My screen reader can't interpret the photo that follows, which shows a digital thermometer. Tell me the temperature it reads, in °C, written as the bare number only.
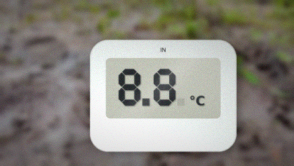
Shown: 8.8
